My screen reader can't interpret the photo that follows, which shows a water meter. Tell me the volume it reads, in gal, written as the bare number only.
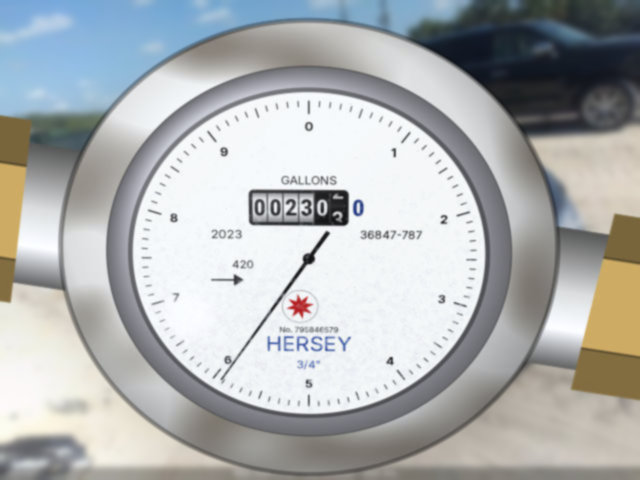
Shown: 23025.9
